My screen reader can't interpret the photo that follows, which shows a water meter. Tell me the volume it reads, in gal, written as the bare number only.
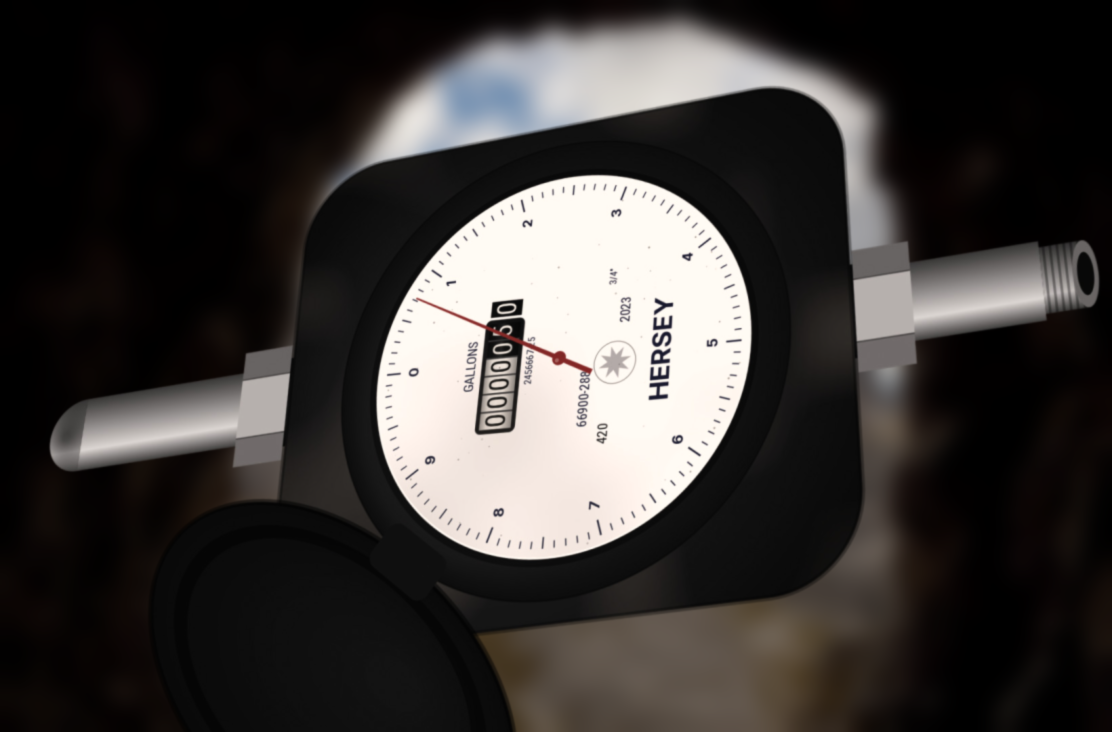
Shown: 50.7
